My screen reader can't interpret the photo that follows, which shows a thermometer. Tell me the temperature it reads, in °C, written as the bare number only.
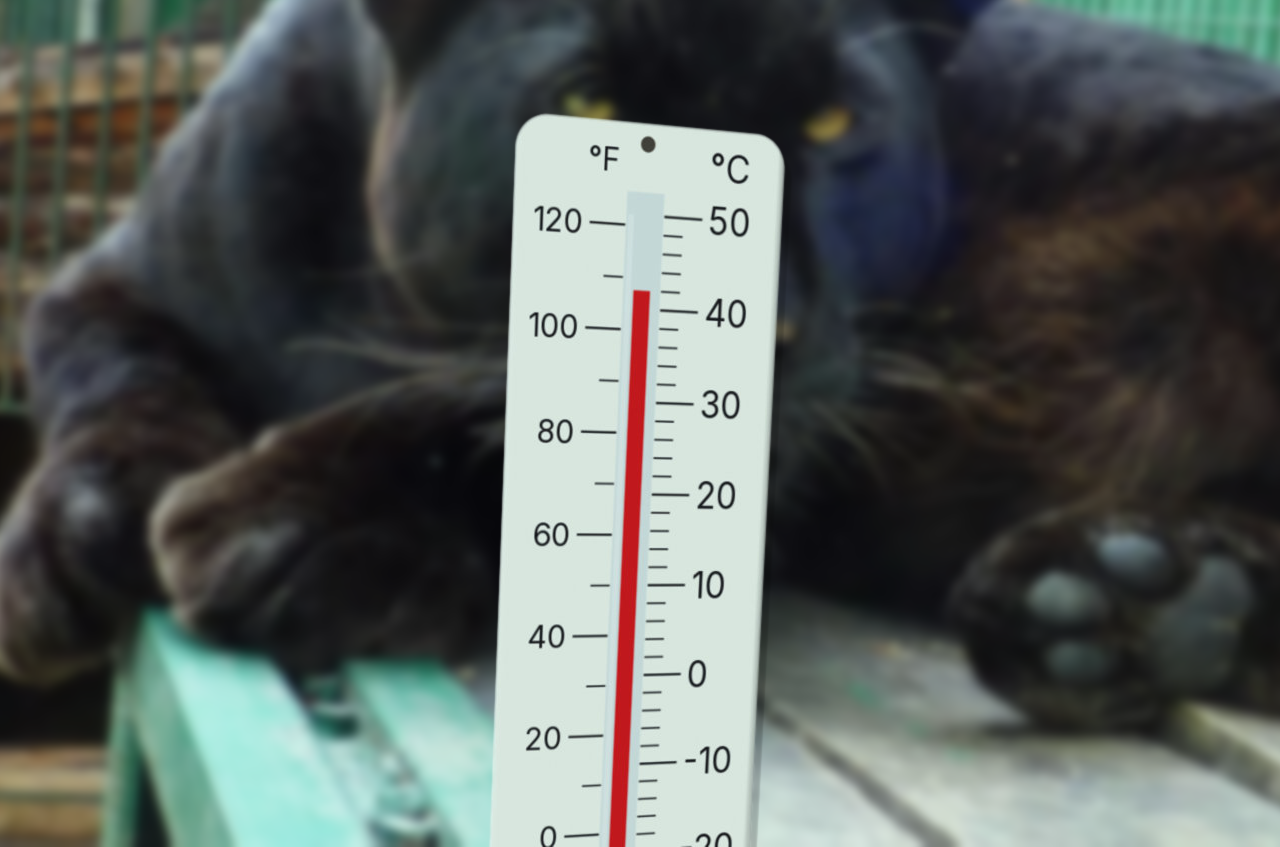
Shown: 42
